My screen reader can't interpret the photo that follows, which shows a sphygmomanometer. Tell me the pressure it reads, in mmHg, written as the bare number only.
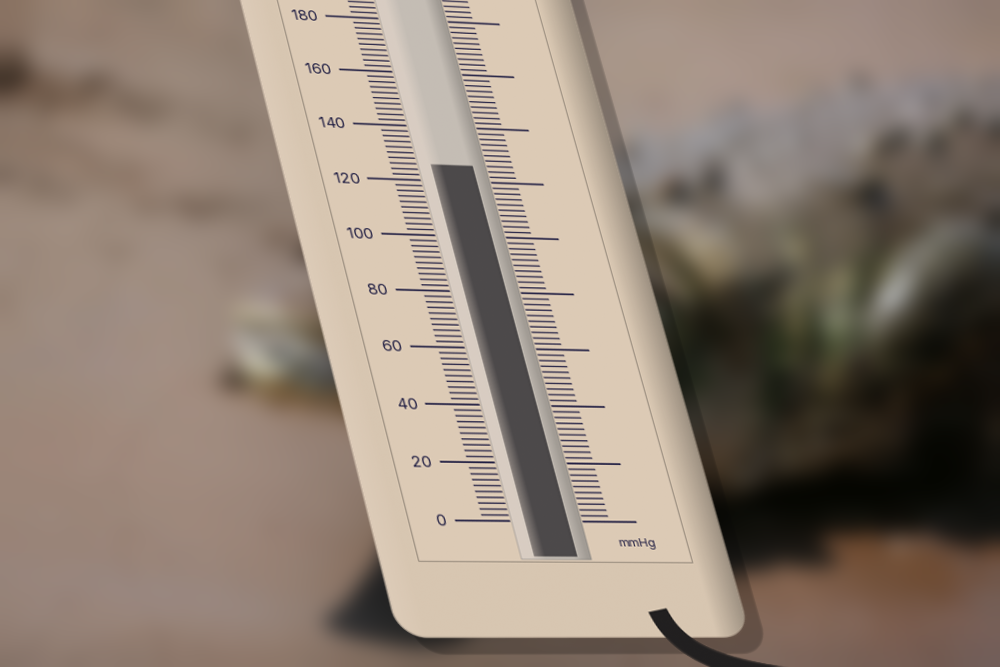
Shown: 126
